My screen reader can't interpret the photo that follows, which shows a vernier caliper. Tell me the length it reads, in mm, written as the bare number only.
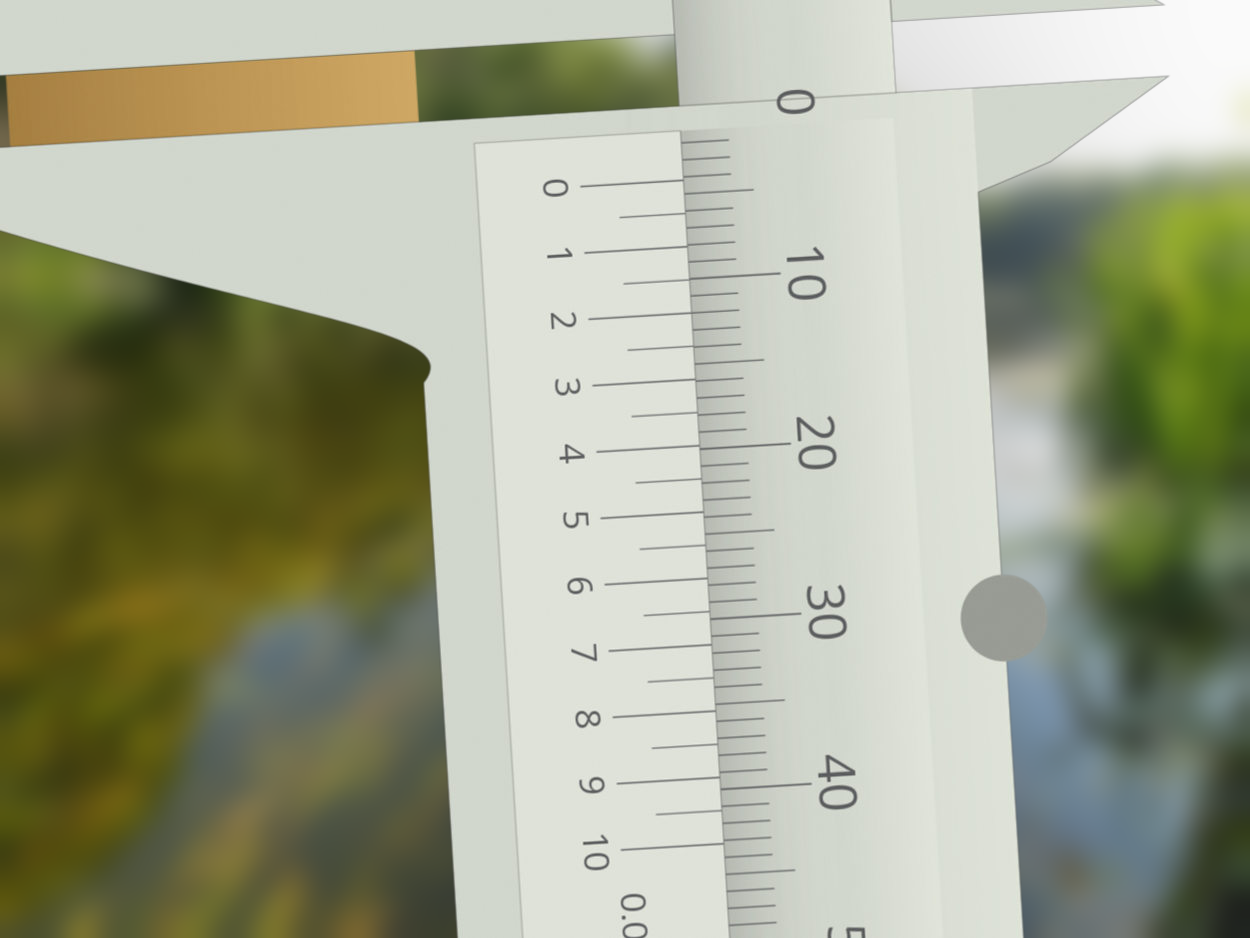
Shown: 4.2
